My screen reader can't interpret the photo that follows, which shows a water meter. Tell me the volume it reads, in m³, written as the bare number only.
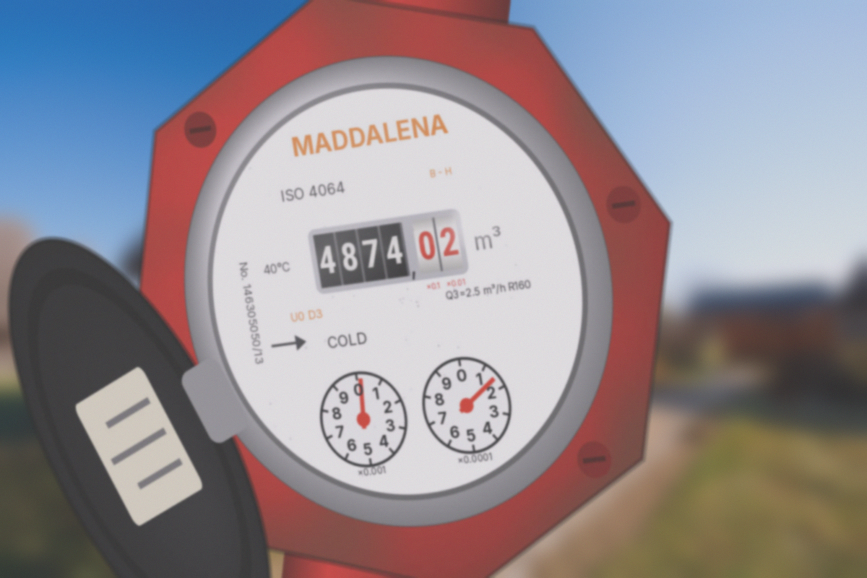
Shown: 4874.0201
